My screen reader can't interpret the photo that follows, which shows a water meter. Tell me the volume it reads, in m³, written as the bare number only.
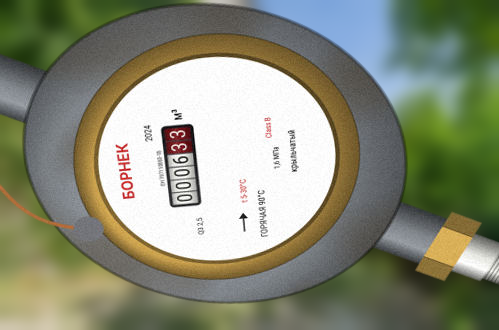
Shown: 6.33
